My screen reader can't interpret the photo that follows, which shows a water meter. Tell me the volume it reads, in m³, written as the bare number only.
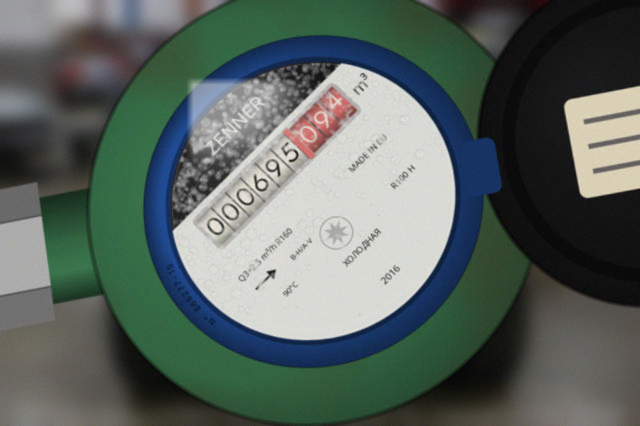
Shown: 695.094
